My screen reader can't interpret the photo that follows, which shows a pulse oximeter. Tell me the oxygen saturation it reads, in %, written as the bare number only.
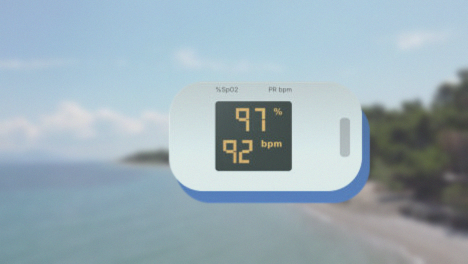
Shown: 97
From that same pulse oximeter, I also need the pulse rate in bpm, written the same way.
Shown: 92
